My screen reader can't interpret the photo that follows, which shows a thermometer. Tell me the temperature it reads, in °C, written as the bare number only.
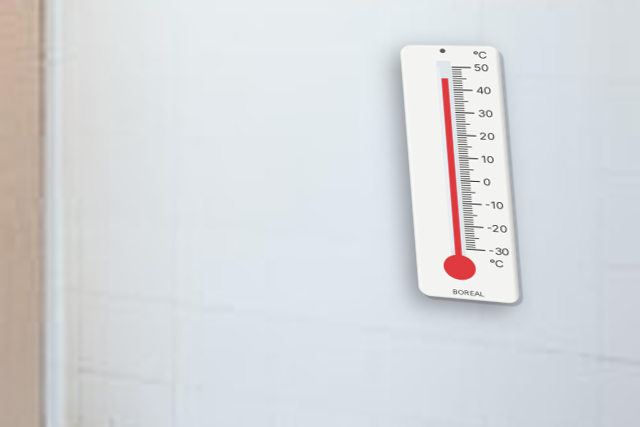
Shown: 45
